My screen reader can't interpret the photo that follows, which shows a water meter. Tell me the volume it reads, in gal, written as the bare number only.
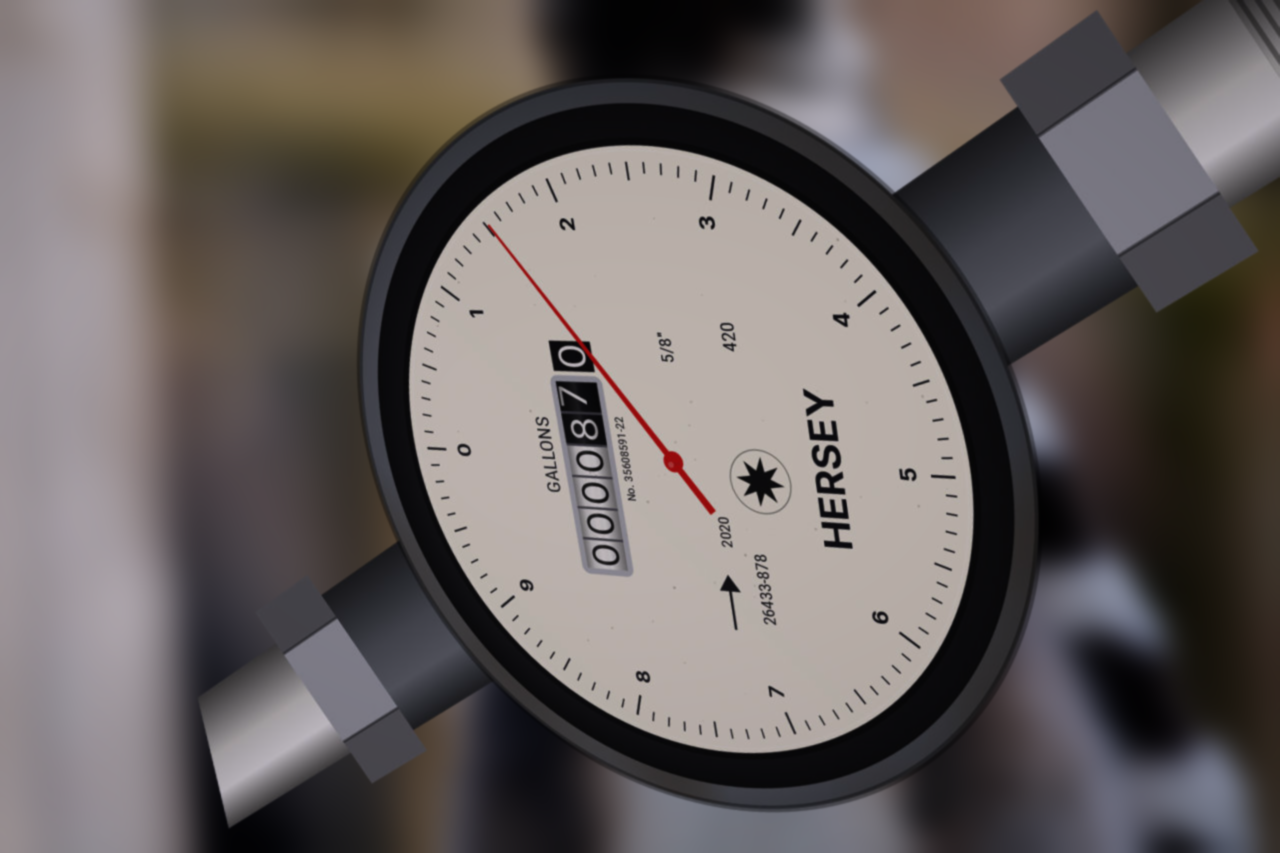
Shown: 871.5
